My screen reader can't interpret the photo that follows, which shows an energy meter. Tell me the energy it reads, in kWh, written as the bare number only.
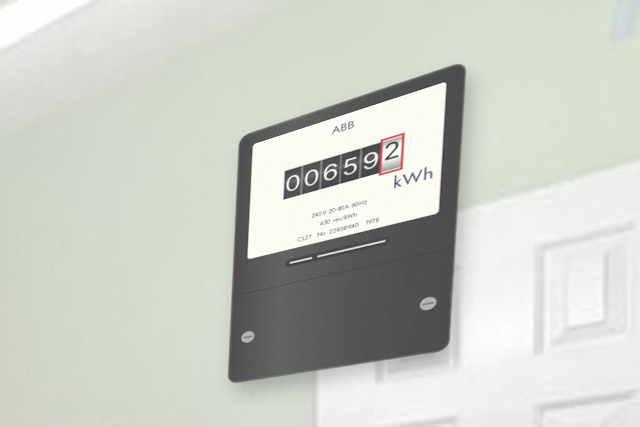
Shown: 659.2
